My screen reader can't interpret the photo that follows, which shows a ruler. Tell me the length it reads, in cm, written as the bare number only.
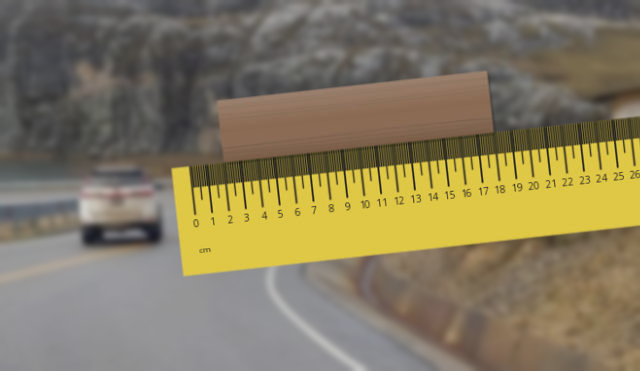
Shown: 16
